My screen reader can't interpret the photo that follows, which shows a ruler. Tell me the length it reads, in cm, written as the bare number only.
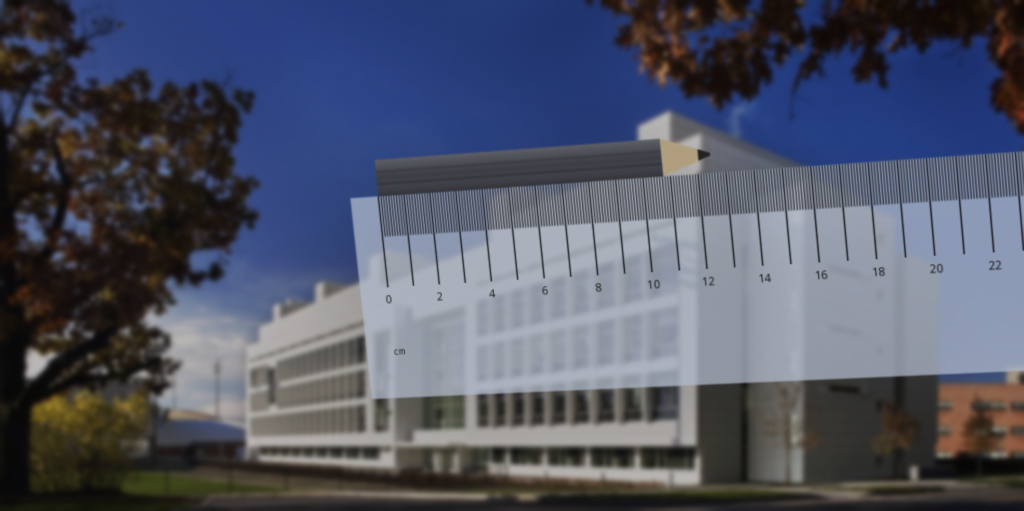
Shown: 12.5
